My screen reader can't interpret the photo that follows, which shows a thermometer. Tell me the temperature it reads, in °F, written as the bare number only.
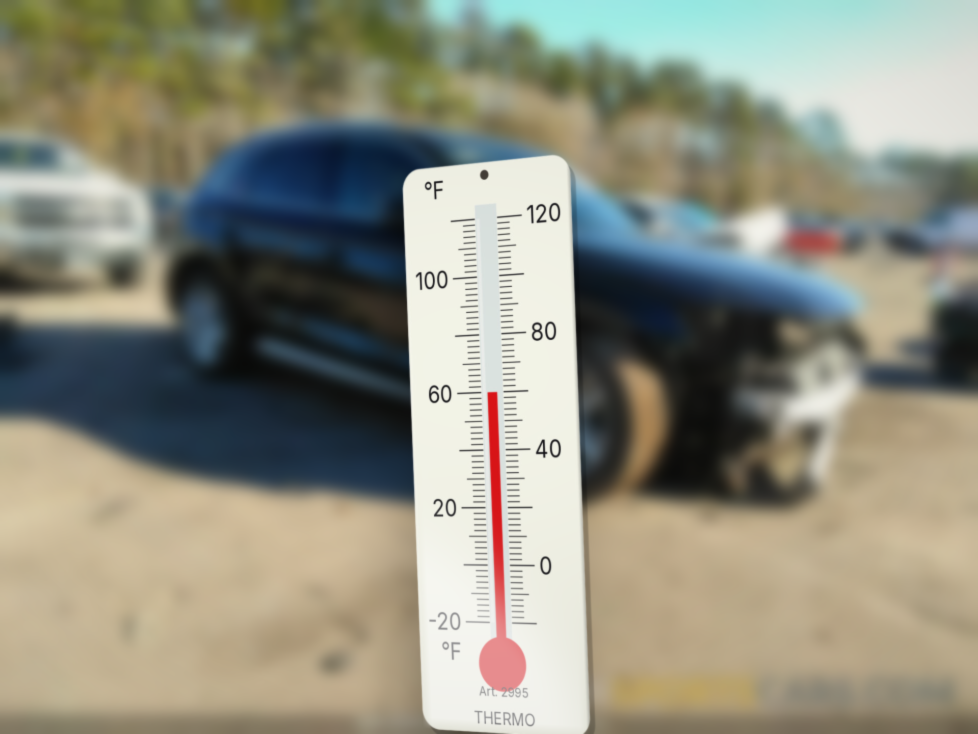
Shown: 60
